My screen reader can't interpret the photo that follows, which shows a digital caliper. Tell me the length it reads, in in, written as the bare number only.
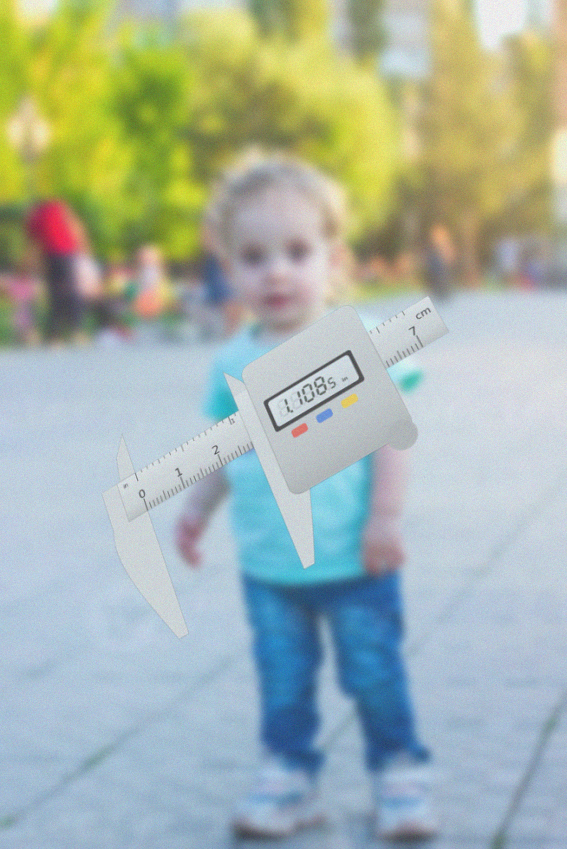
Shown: 1.1085
